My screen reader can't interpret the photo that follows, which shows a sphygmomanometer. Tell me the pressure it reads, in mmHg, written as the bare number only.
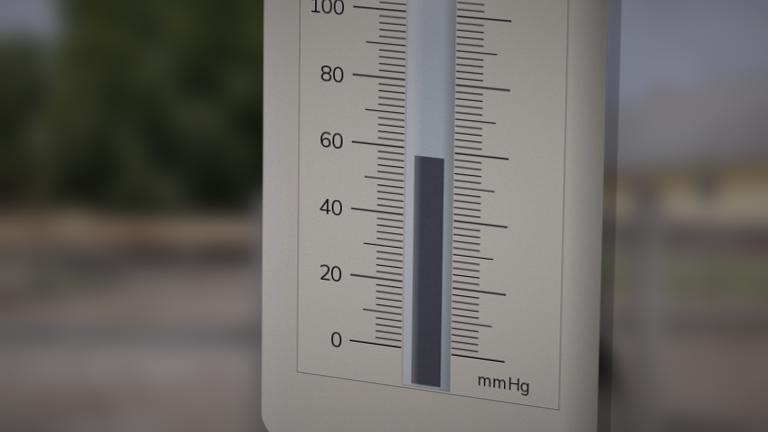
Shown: 58
